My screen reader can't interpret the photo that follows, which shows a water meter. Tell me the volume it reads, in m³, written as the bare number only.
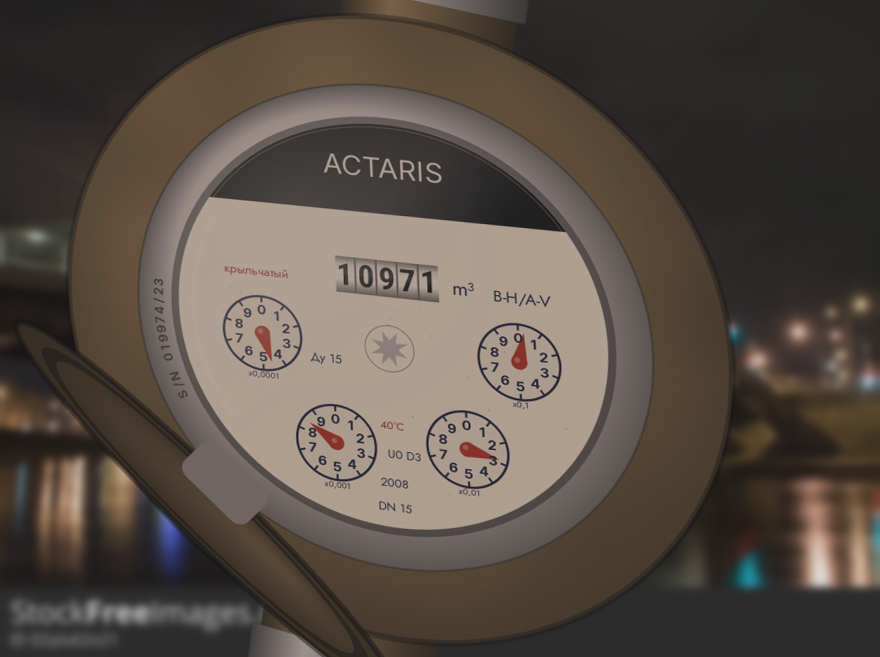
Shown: 10971.0284
